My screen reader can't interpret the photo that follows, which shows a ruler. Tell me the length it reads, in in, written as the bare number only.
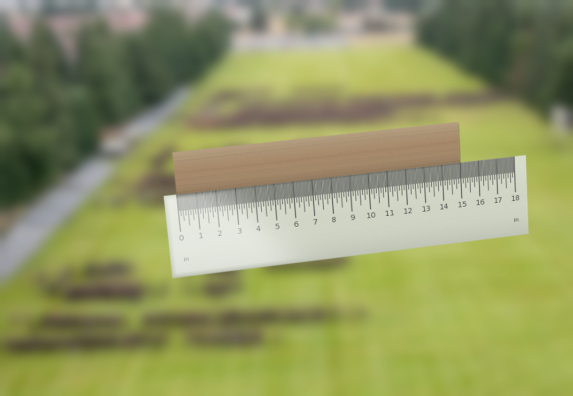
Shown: 15
